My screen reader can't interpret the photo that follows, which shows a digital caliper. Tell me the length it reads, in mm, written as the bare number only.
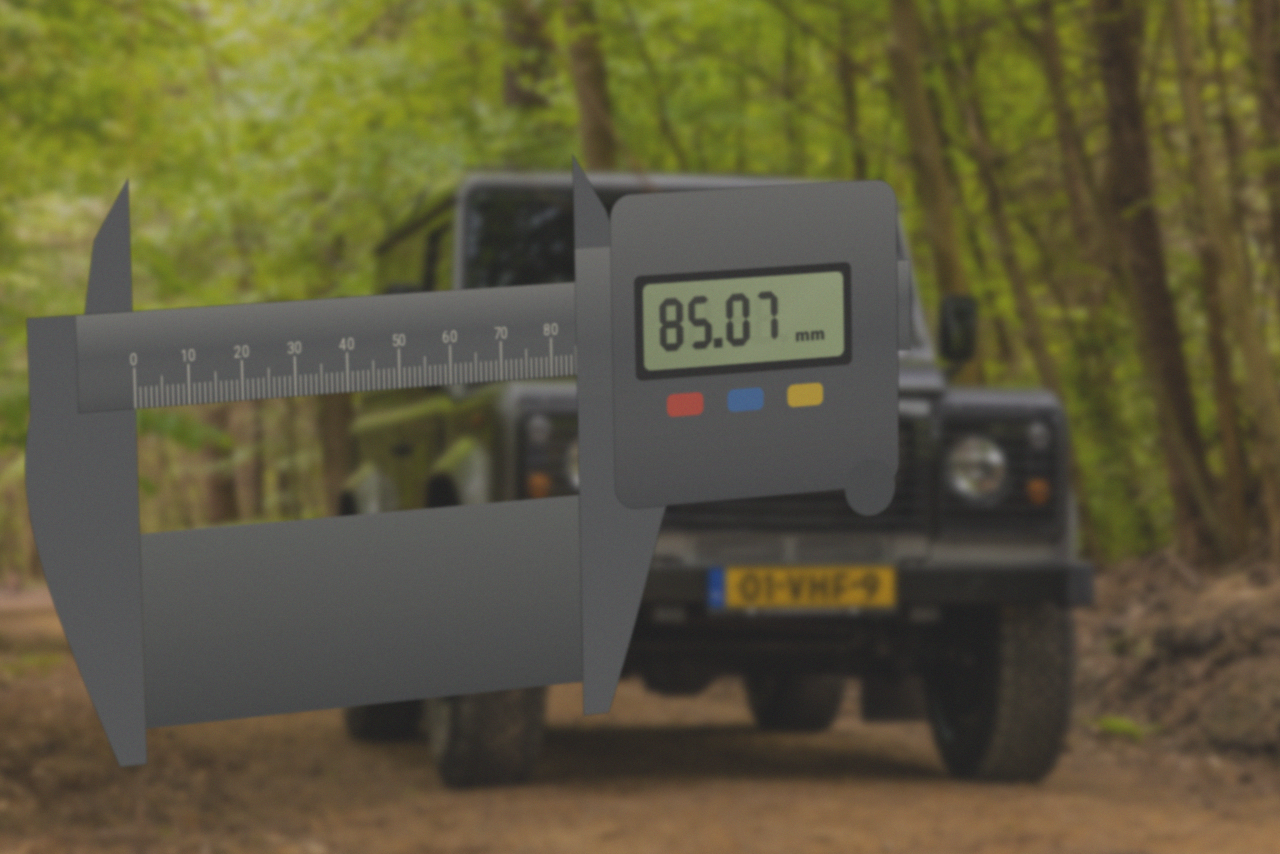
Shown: 85.07
